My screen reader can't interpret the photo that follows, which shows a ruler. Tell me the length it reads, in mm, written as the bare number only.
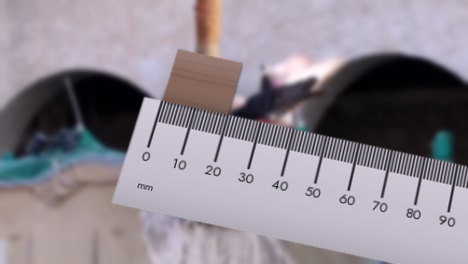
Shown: 20
